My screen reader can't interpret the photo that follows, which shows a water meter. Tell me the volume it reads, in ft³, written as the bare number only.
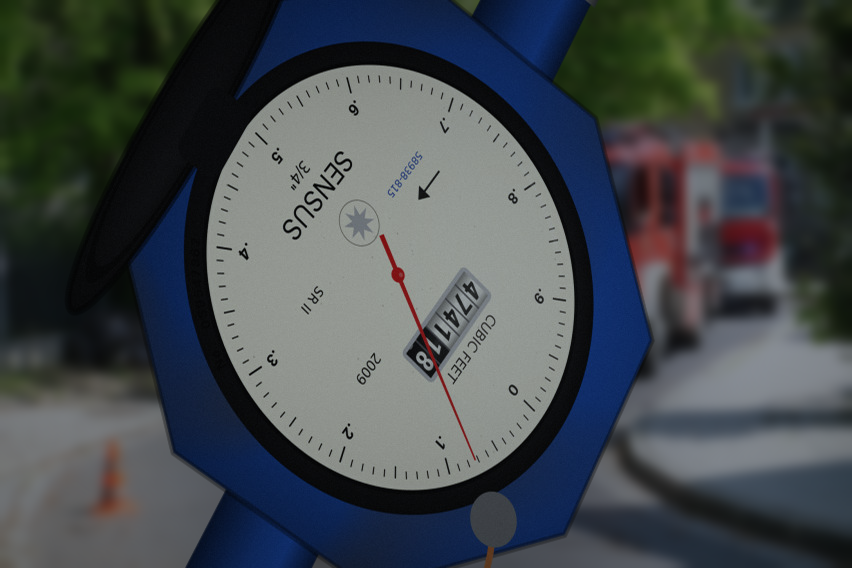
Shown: 474118.07
